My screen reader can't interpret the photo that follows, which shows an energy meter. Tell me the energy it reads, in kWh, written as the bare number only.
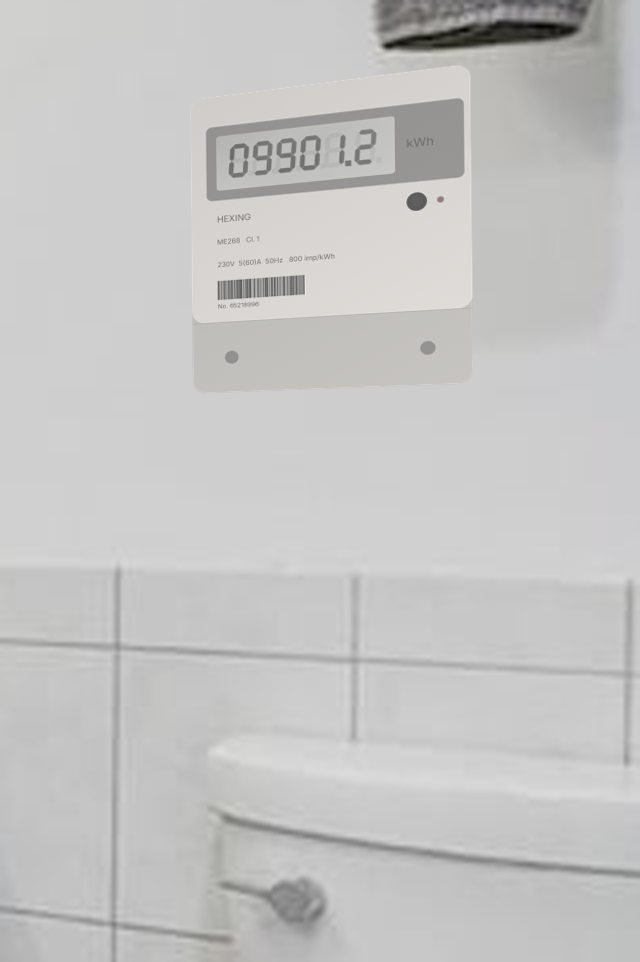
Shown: 9901.2
